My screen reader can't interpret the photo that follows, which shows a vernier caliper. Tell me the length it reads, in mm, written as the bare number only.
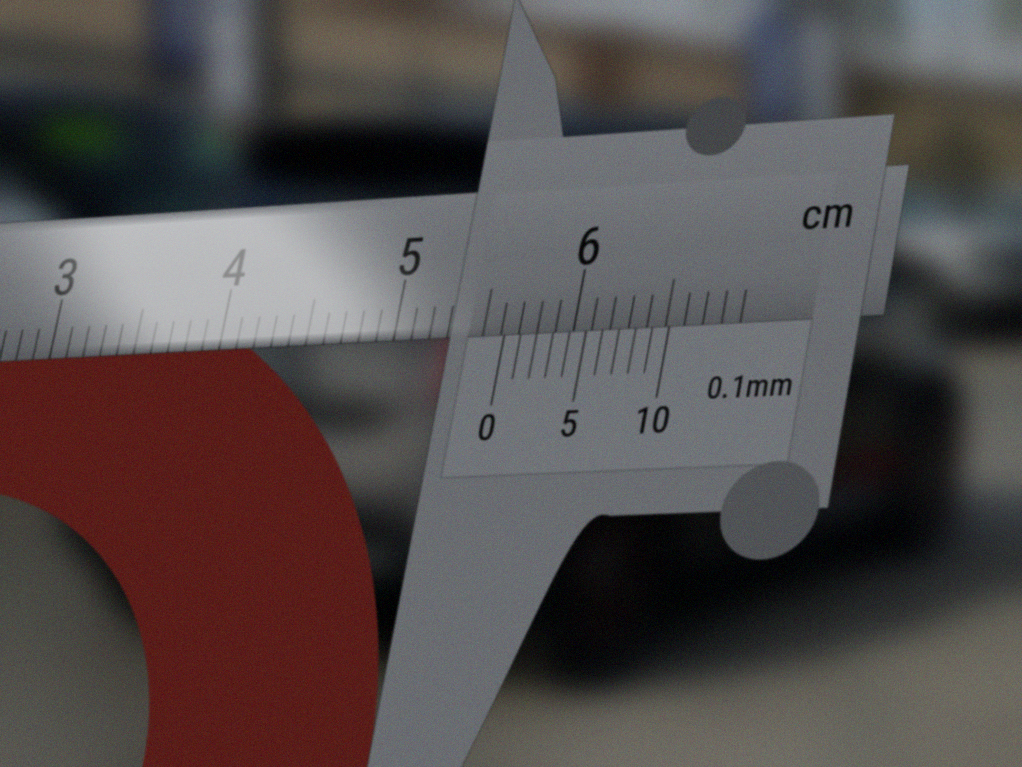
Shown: 56.2
